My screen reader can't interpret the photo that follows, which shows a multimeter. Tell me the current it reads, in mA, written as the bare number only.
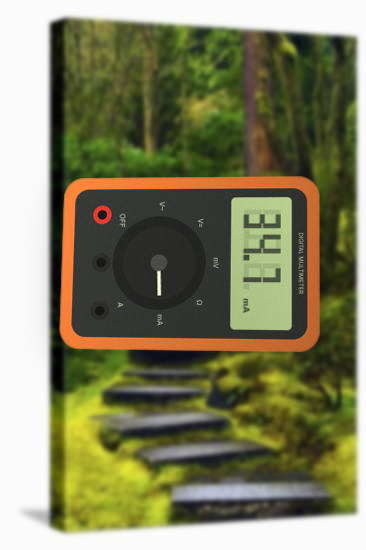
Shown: 34.7
